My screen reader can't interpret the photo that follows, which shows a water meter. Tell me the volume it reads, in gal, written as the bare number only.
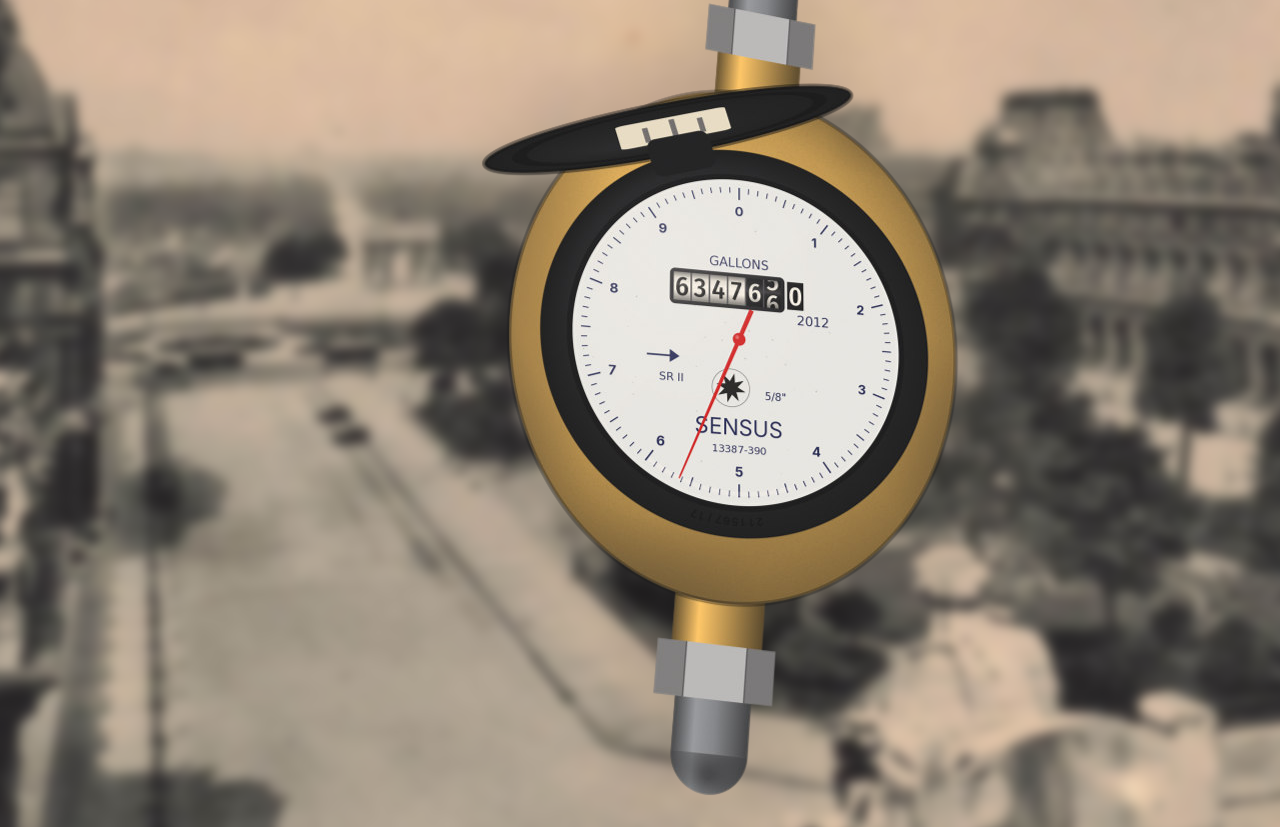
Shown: 6347655.6
